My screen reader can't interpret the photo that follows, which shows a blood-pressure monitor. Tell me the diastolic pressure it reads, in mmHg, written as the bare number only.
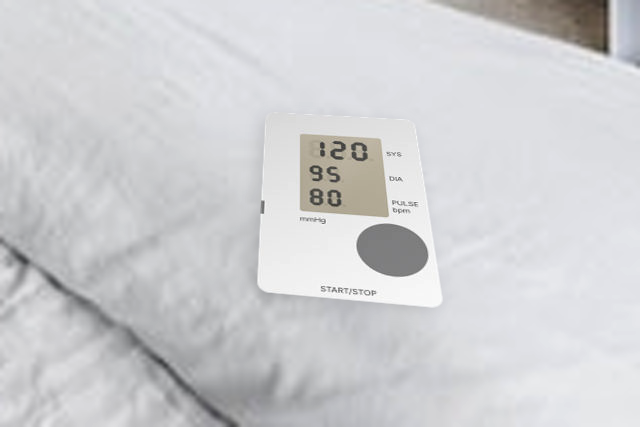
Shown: 95
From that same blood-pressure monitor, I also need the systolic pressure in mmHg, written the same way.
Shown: 120
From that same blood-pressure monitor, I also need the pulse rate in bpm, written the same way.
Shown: 80
